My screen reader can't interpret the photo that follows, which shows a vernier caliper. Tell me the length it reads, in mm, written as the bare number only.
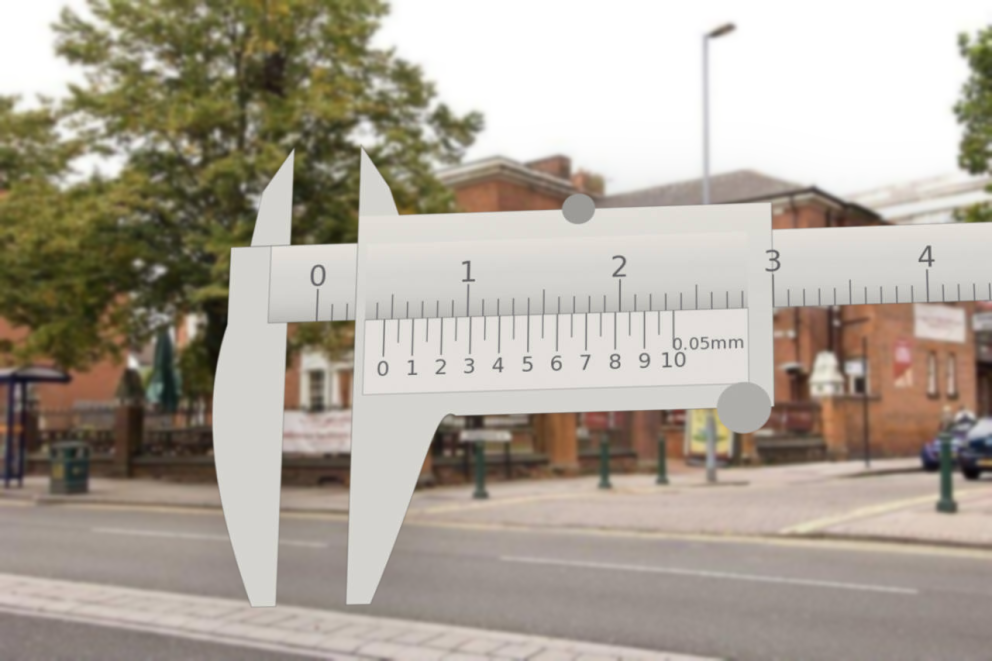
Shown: 4.5
